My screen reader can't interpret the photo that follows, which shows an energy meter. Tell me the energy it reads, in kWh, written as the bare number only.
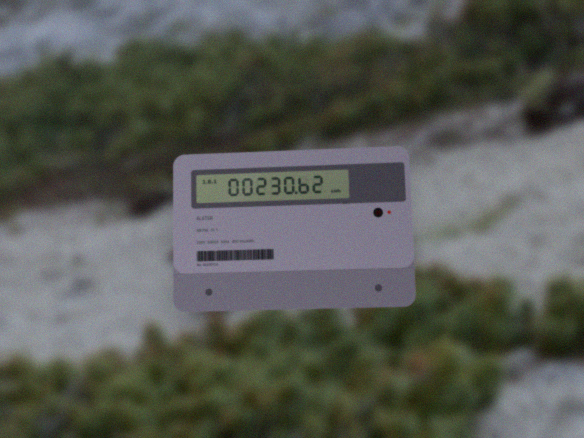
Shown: 230.62
